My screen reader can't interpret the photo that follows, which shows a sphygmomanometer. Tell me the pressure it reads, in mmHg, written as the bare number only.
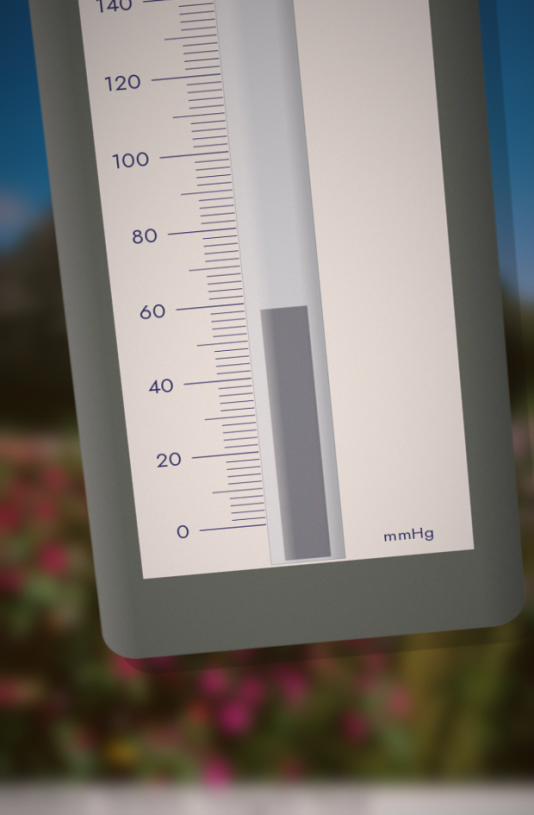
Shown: 58
